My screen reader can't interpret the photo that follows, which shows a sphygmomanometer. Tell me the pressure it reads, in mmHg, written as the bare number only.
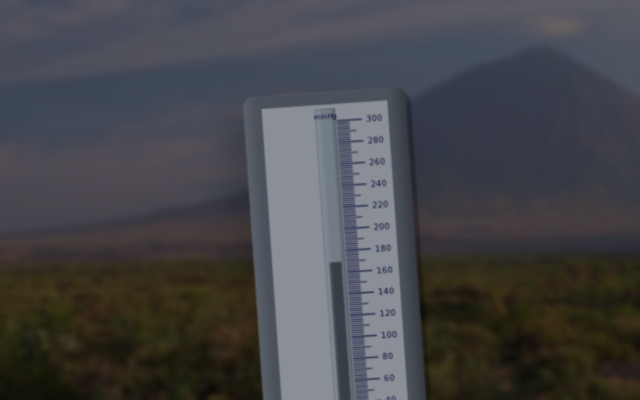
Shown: 170
